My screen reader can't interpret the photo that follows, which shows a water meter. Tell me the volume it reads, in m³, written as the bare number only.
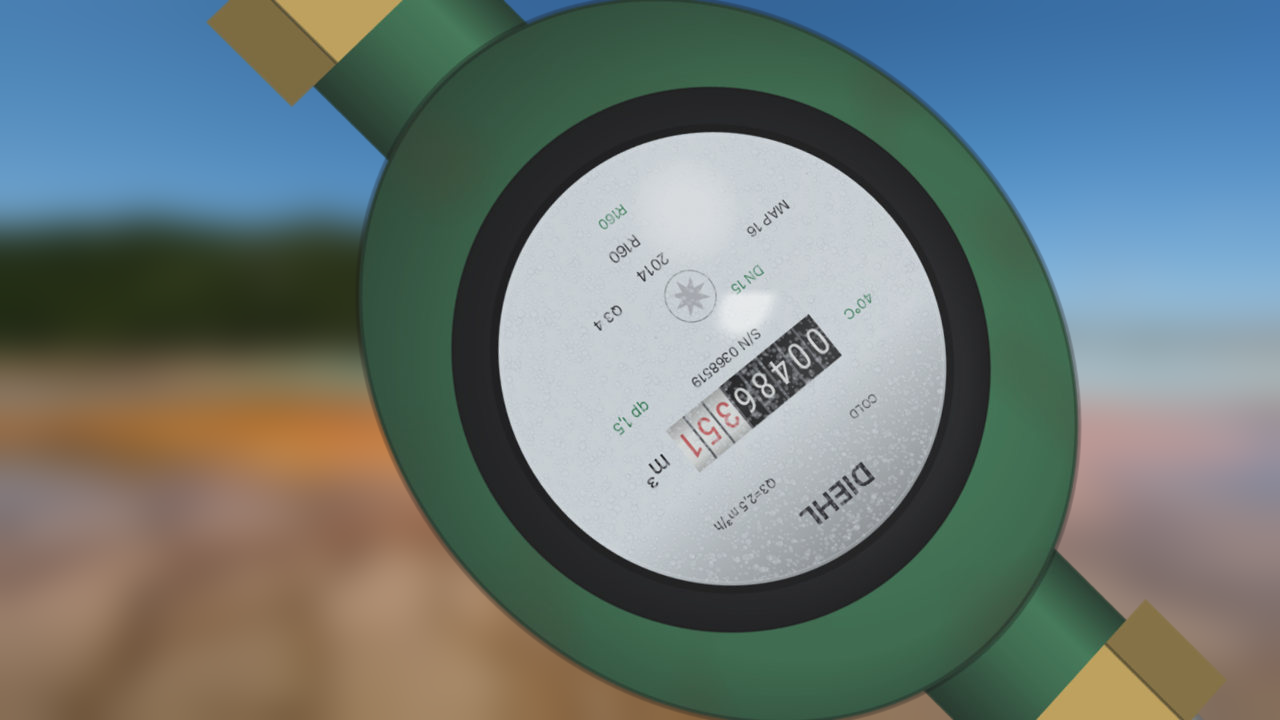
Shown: 486.351
